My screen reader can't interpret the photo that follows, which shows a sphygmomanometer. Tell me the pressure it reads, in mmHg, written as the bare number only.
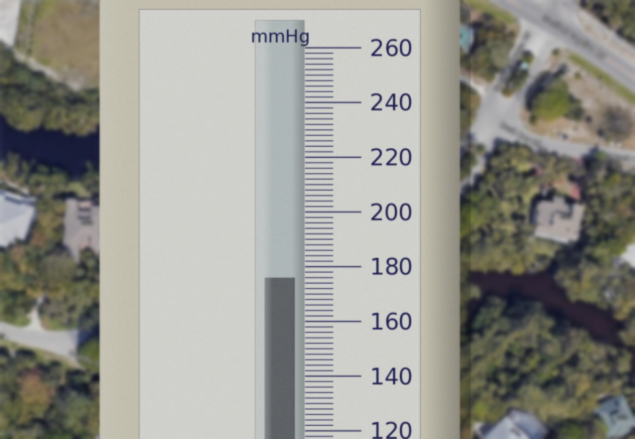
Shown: 176
